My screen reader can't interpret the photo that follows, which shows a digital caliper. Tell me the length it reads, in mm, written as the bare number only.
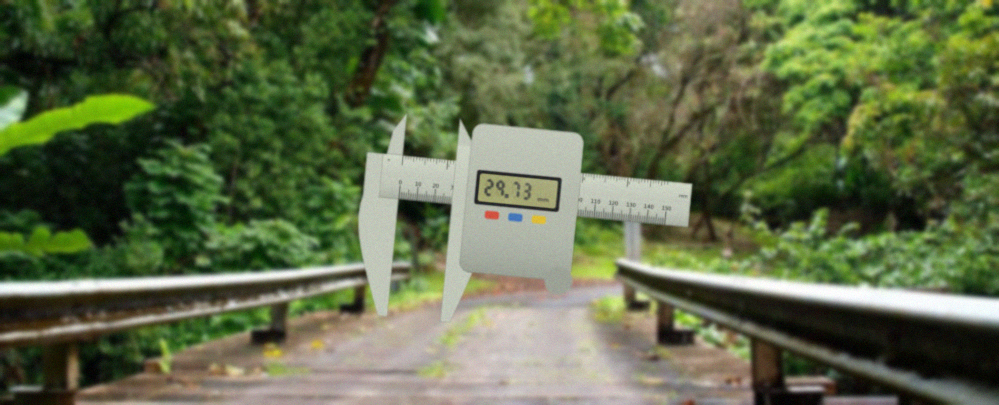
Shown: 29.73
